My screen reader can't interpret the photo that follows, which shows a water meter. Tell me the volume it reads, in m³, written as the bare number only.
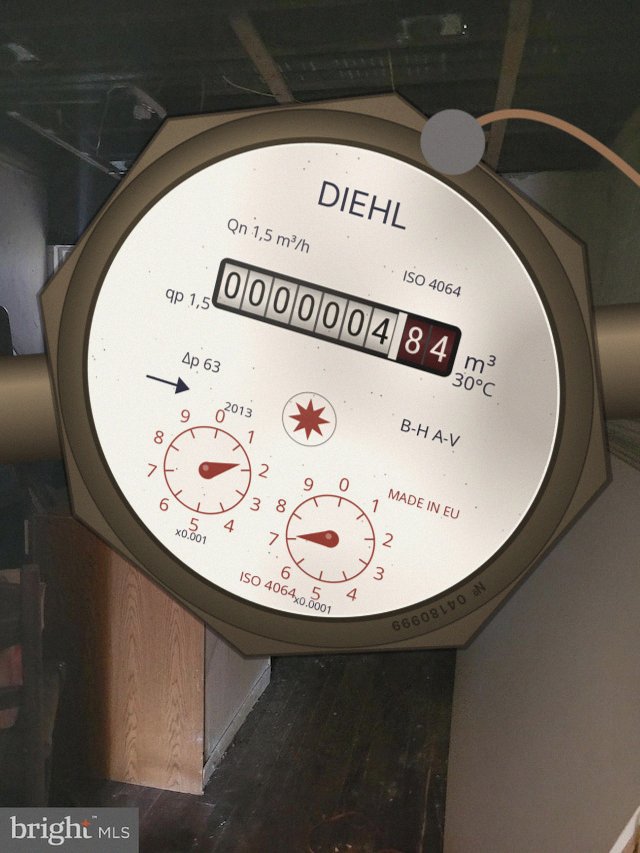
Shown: 4.8417
